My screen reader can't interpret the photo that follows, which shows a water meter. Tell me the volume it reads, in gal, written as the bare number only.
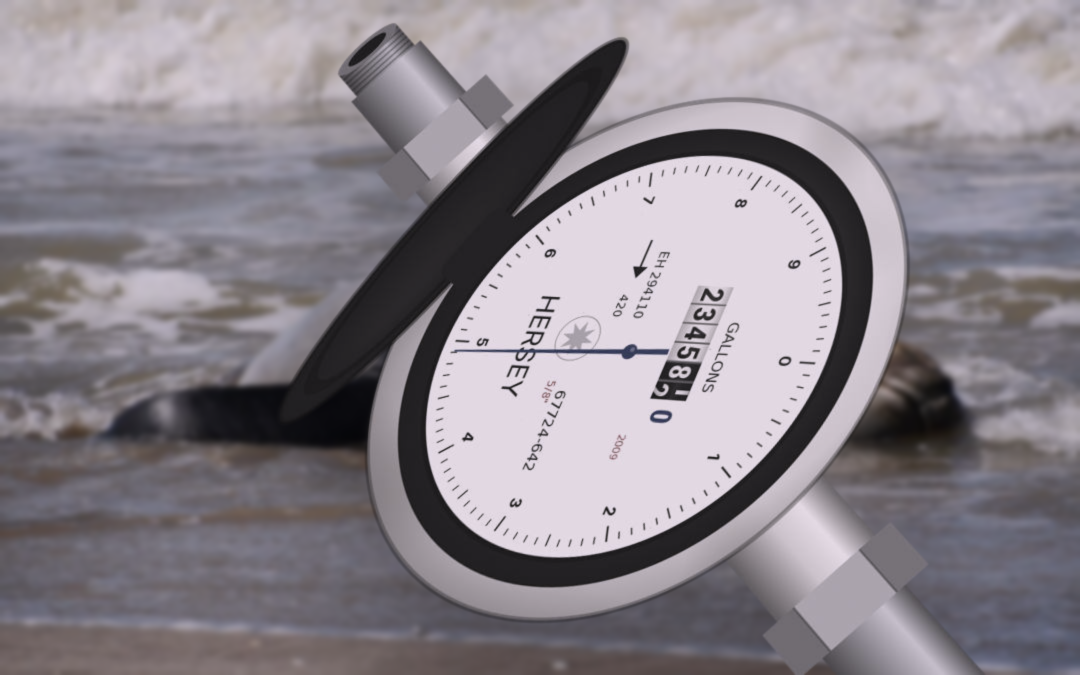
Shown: 2345814.9
